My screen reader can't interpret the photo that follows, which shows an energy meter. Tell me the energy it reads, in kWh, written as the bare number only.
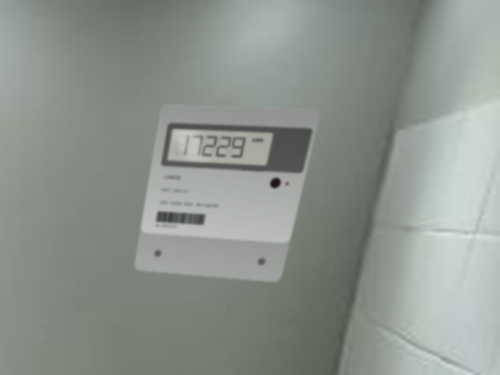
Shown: 17229
